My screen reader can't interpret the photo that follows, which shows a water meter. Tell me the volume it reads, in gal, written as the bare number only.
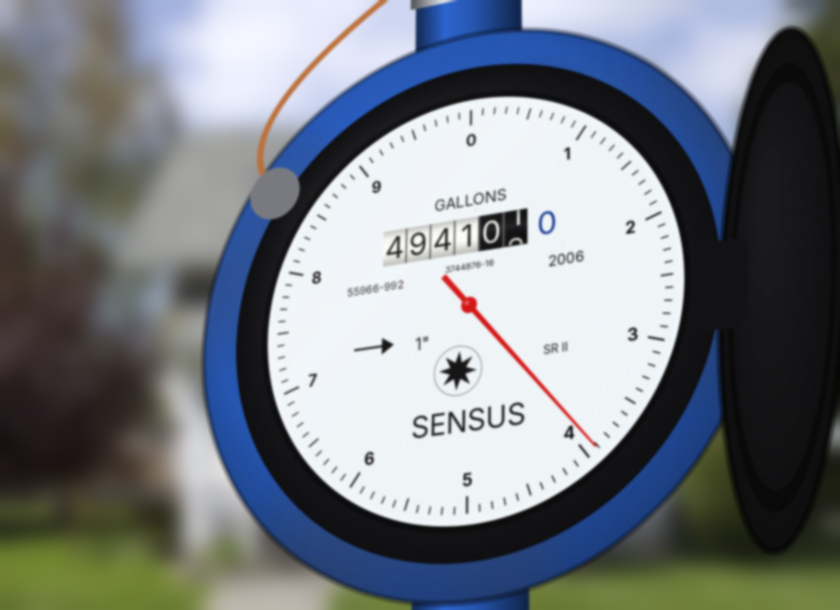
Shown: 4941013.9
